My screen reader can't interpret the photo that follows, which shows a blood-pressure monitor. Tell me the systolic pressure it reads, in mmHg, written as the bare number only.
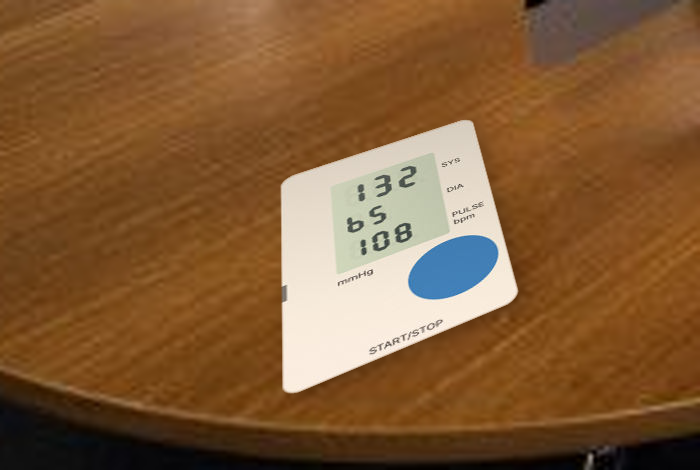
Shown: 132
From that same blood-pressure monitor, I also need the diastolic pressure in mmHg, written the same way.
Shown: 65
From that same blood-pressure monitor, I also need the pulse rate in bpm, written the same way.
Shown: 108
